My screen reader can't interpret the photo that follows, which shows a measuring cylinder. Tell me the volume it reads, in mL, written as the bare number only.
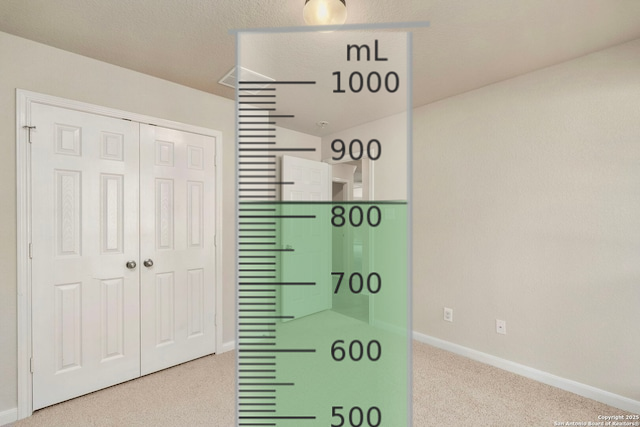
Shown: 820
